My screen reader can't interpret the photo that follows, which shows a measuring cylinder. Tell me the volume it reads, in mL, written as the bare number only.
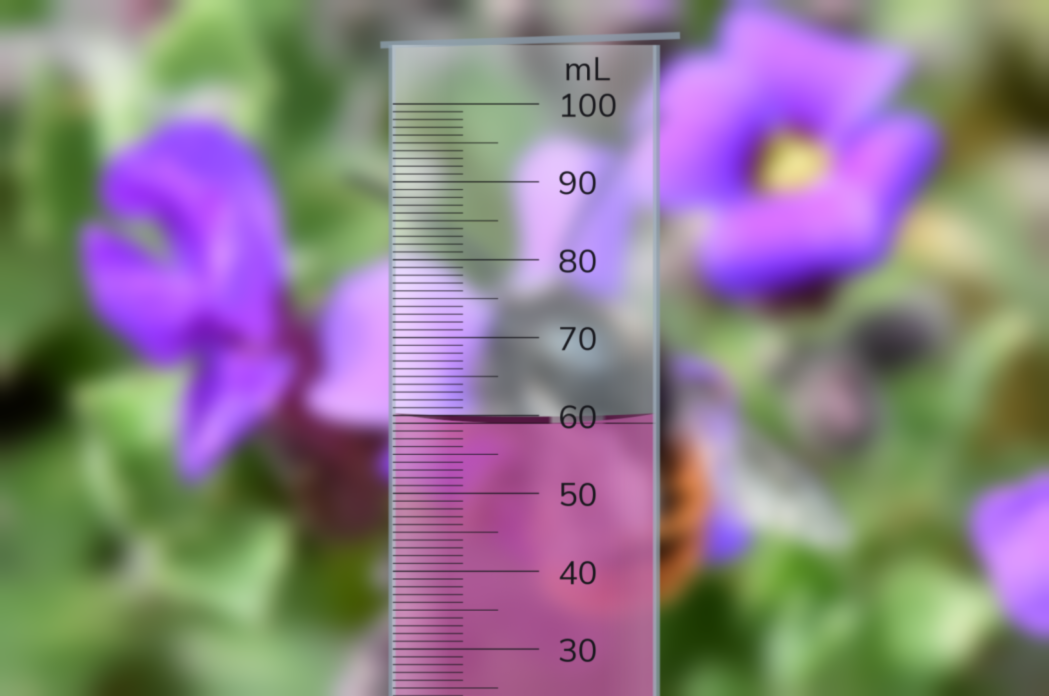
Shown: 59
